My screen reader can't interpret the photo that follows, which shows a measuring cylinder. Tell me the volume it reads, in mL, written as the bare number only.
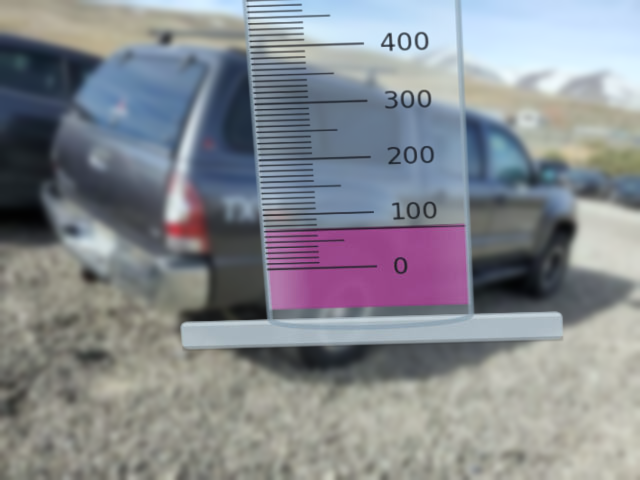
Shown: 70
